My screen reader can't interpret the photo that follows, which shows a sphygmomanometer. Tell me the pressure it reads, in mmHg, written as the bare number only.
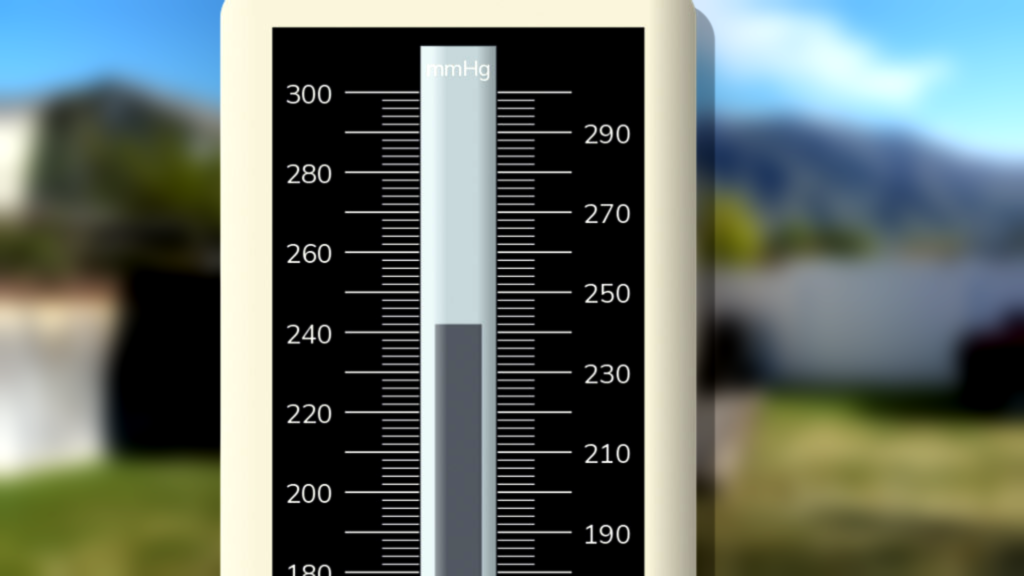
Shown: 242
